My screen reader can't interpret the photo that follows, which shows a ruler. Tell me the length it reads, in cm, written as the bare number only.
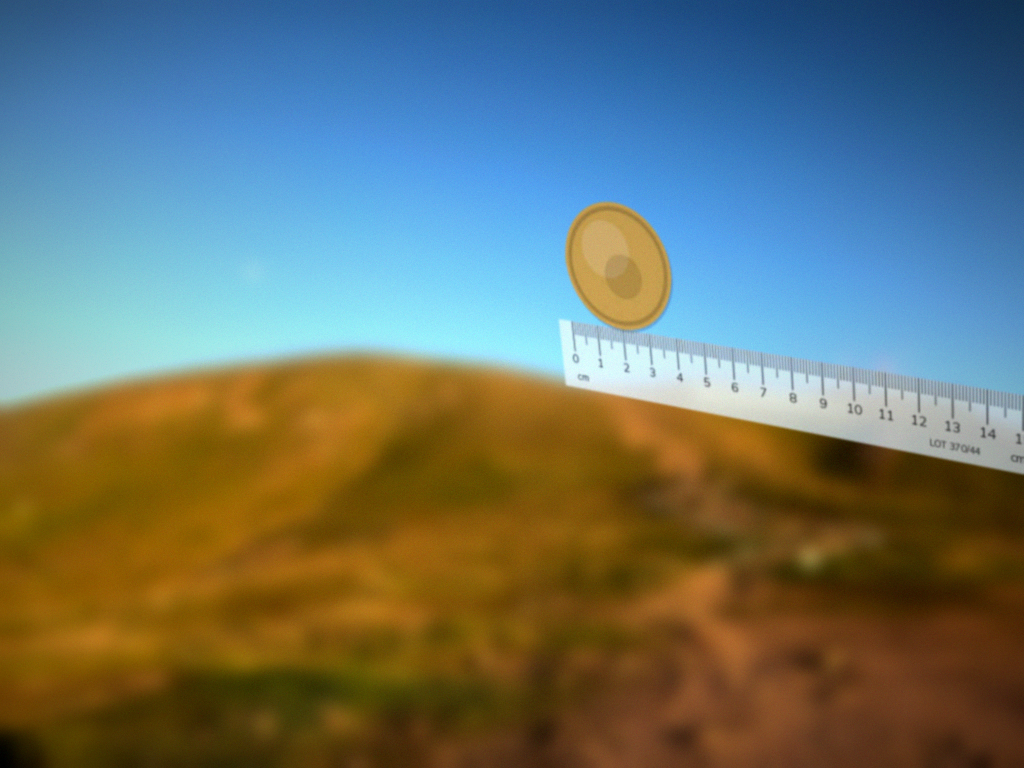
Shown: 4
